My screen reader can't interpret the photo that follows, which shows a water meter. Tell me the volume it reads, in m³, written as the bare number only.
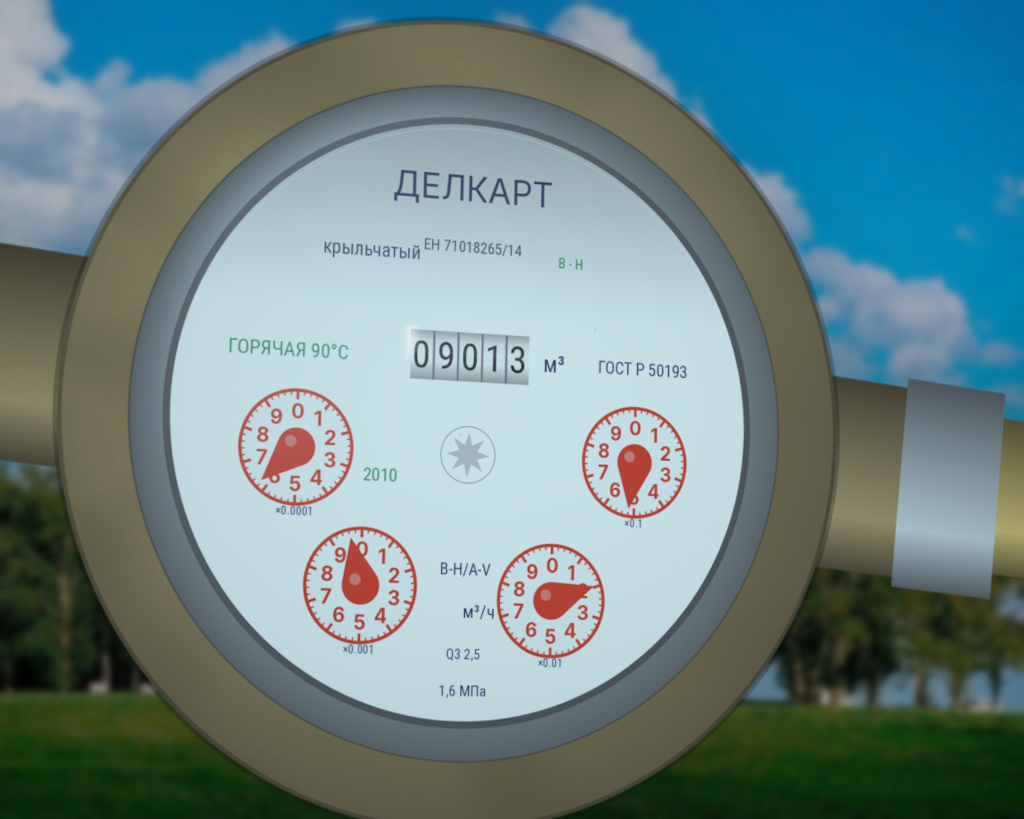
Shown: 9013.5196
